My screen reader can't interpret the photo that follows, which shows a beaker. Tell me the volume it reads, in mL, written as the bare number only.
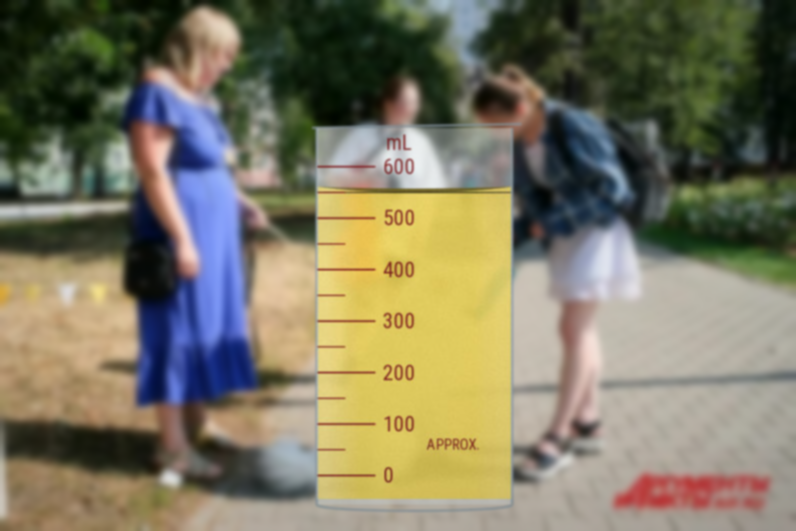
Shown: 550
